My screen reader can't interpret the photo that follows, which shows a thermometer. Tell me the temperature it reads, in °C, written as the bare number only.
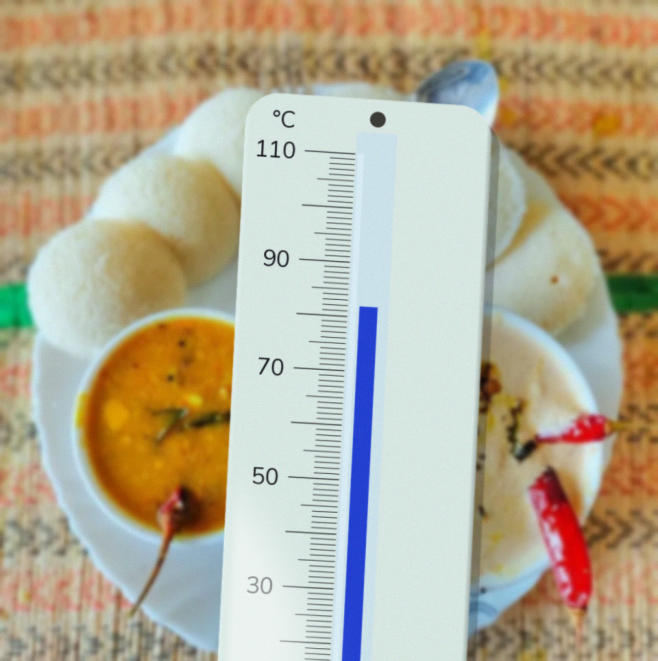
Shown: 82
